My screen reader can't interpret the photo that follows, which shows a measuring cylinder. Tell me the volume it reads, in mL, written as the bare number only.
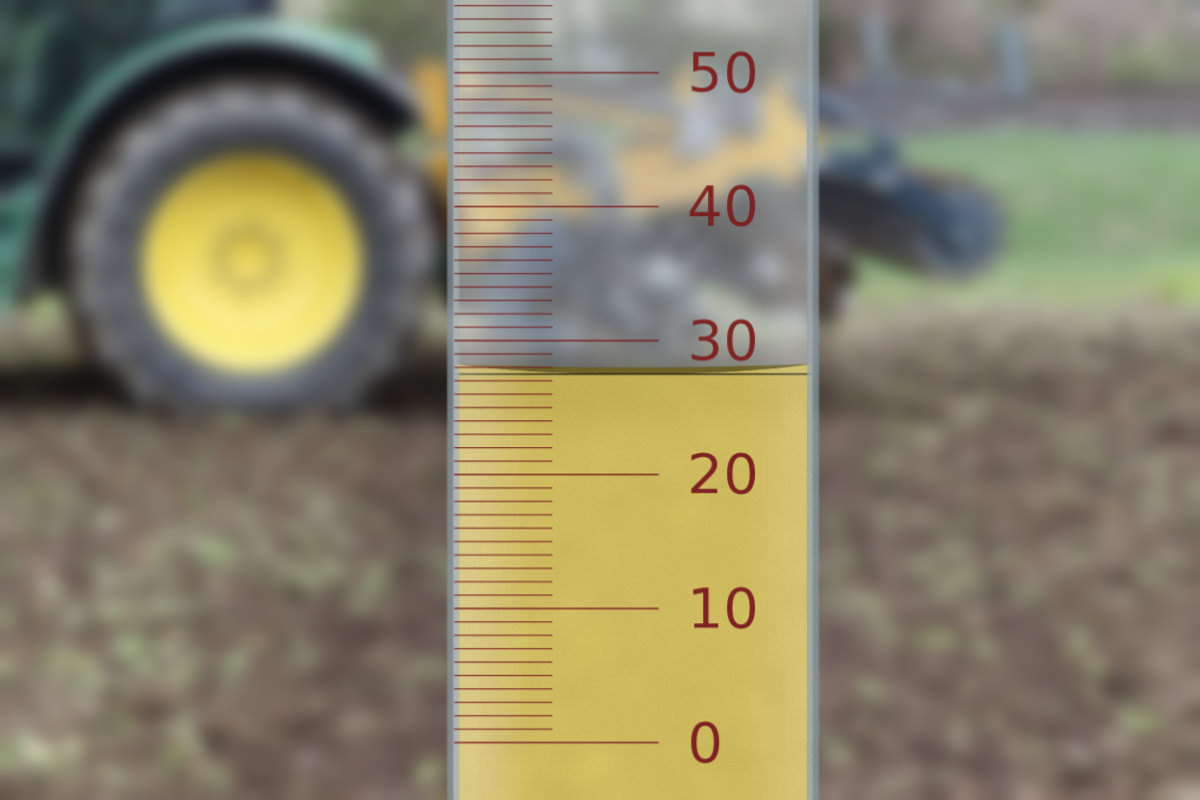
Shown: 27.5
